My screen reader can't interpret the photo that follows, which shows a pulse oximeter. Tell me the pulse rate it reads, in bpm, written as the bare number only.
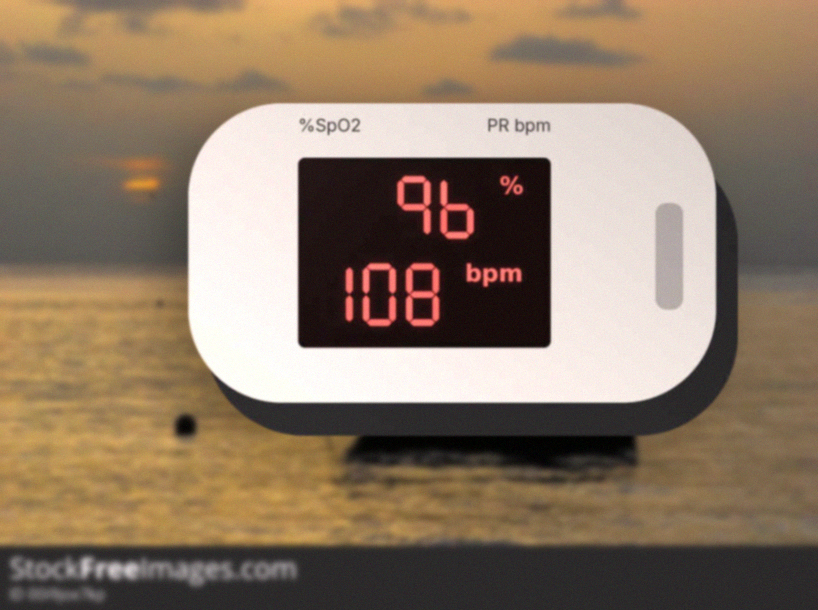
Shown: 108
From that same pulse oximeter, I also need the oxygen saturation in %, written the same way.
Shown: 96
